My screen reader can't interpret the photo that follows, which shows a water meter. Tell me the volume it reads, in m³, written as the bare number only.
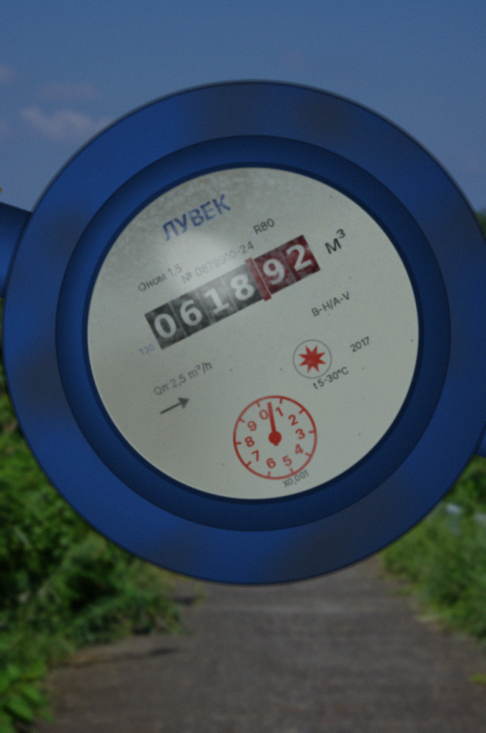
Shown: 618.920
